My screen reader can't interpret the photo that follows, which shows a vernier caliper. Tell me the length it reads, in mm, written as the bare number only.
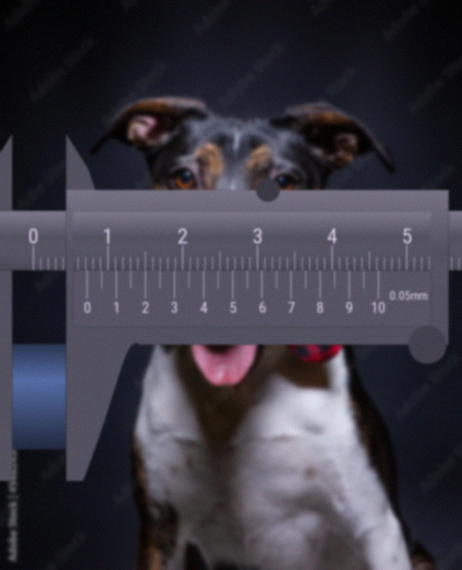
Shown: 7.2
